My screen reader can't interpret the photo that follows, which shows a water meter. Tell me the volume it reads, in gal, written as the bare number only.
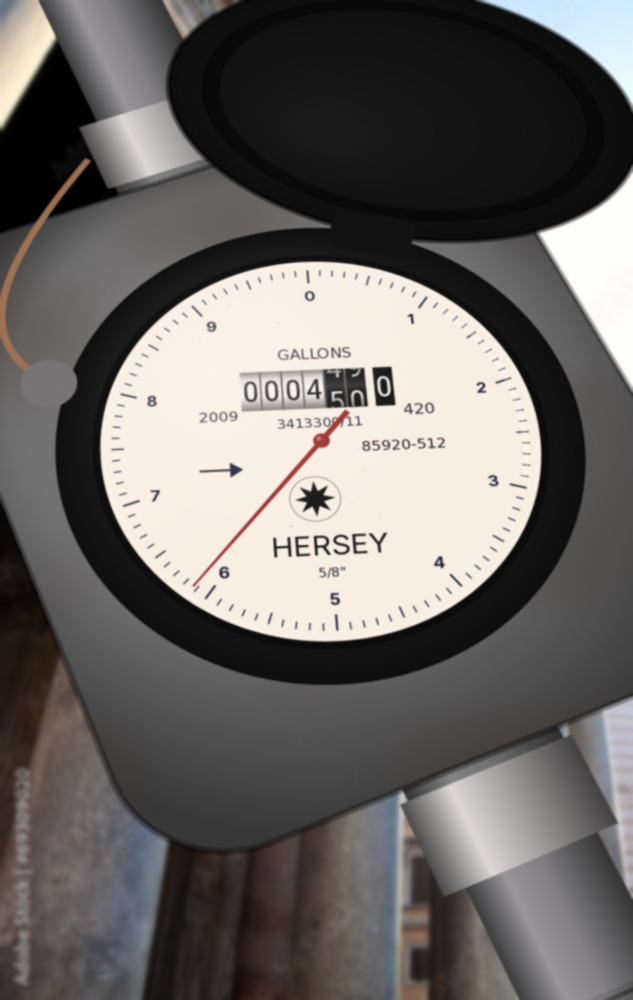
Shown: 4496.1
